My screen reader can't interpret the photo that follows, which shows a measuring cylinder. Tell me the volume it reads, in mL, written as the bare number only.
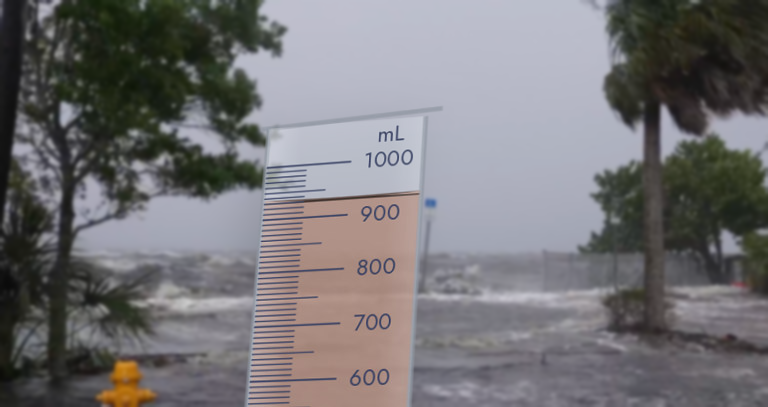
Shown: 930
